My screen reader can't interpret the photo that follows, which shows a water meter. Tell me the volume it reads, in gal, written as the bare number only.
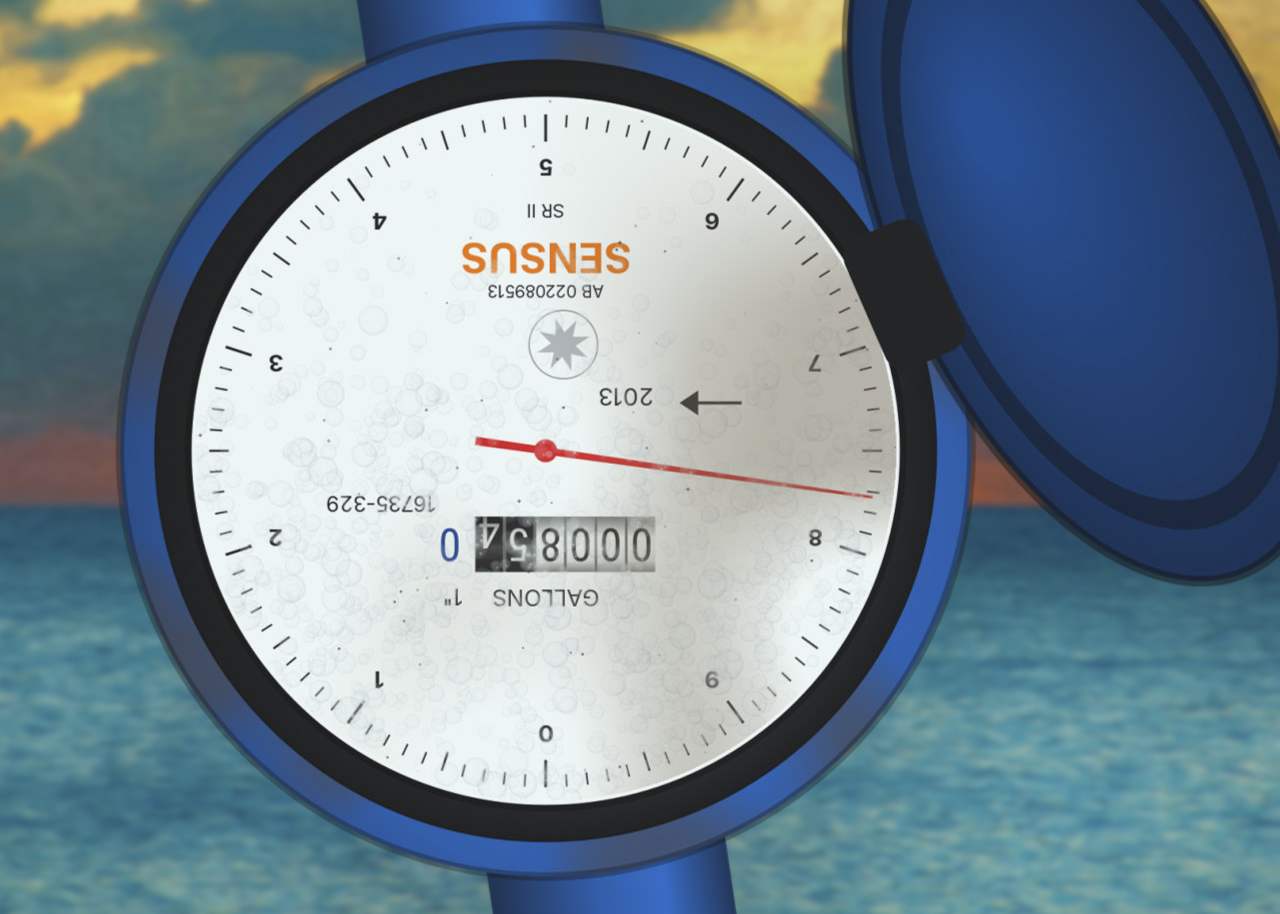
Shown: 8537.7
